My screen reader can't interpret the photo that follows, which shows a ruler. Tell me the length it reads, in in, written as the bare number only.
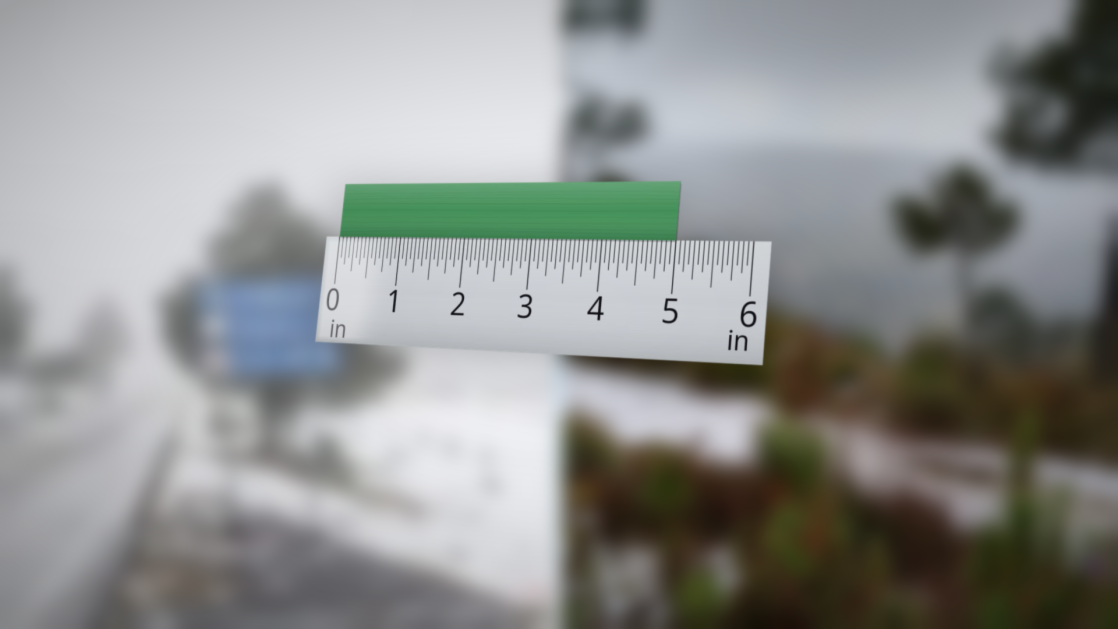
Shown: 5
